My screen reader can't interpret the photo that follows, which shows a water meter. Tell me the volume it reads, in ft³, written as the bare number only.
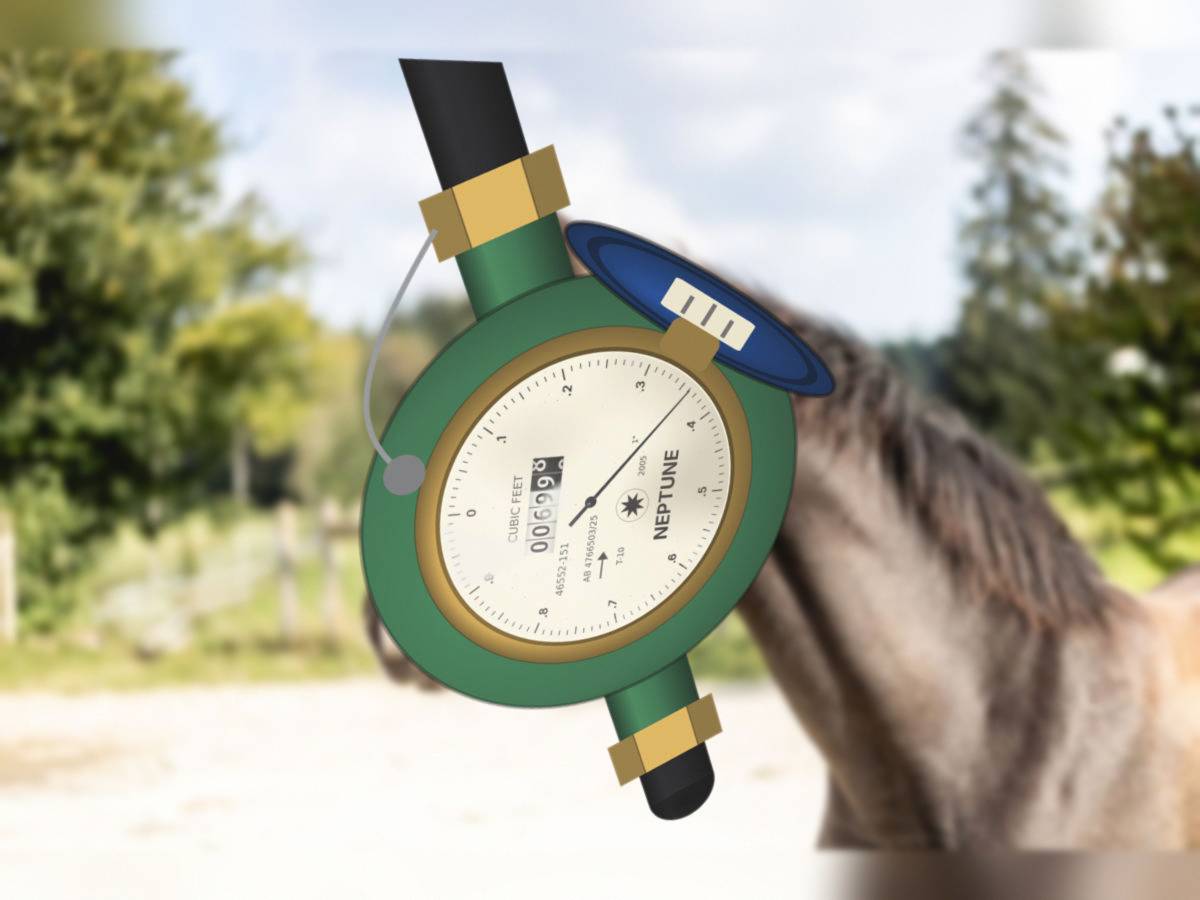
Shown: 6998.36
